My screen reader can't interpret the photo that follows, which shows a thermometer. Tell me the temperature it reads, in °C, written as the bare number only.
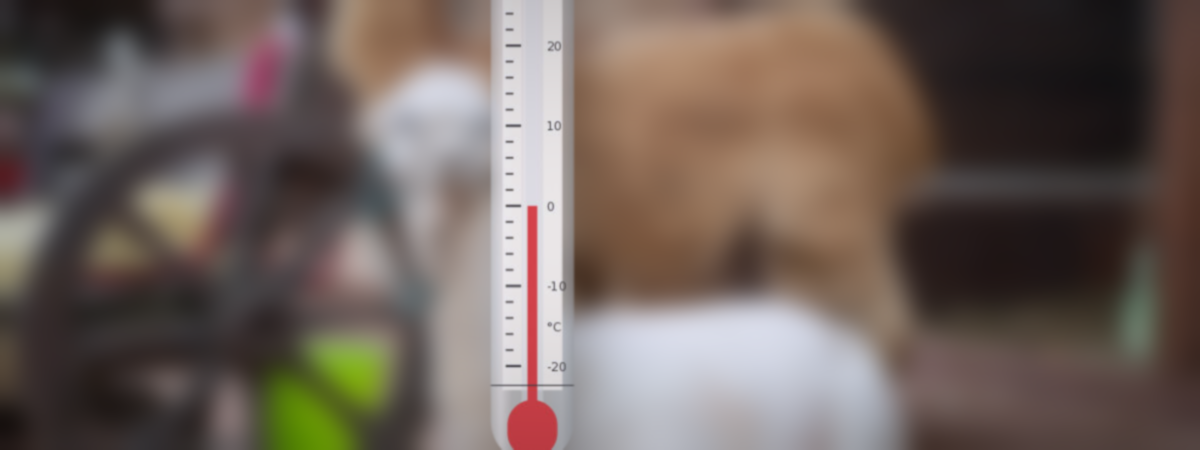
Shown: 0
